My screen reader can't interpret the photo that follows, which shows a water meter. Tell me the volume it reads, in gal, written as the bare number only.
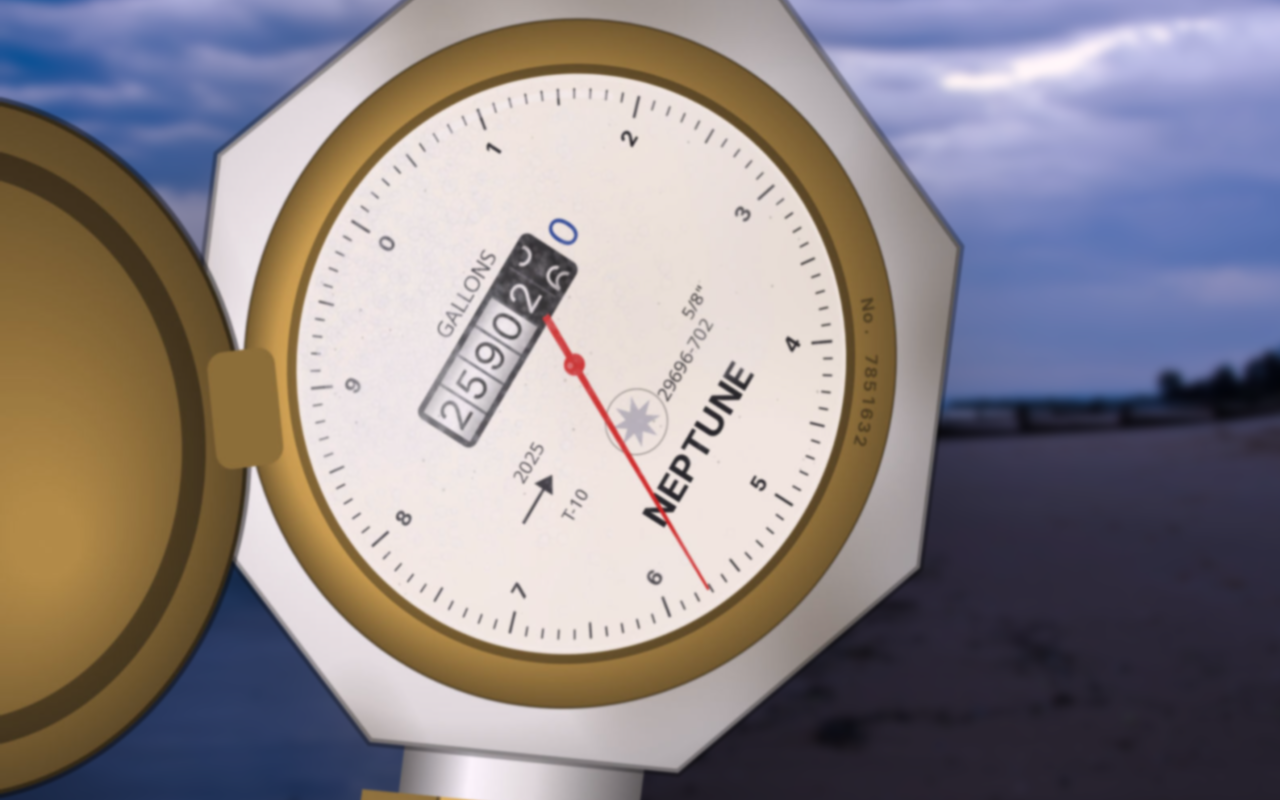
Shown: 2590255.7
